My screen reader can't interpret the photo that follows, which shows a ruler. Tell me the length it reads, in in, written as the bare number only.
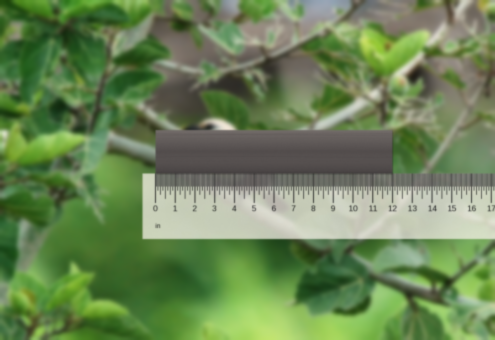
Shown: 12
